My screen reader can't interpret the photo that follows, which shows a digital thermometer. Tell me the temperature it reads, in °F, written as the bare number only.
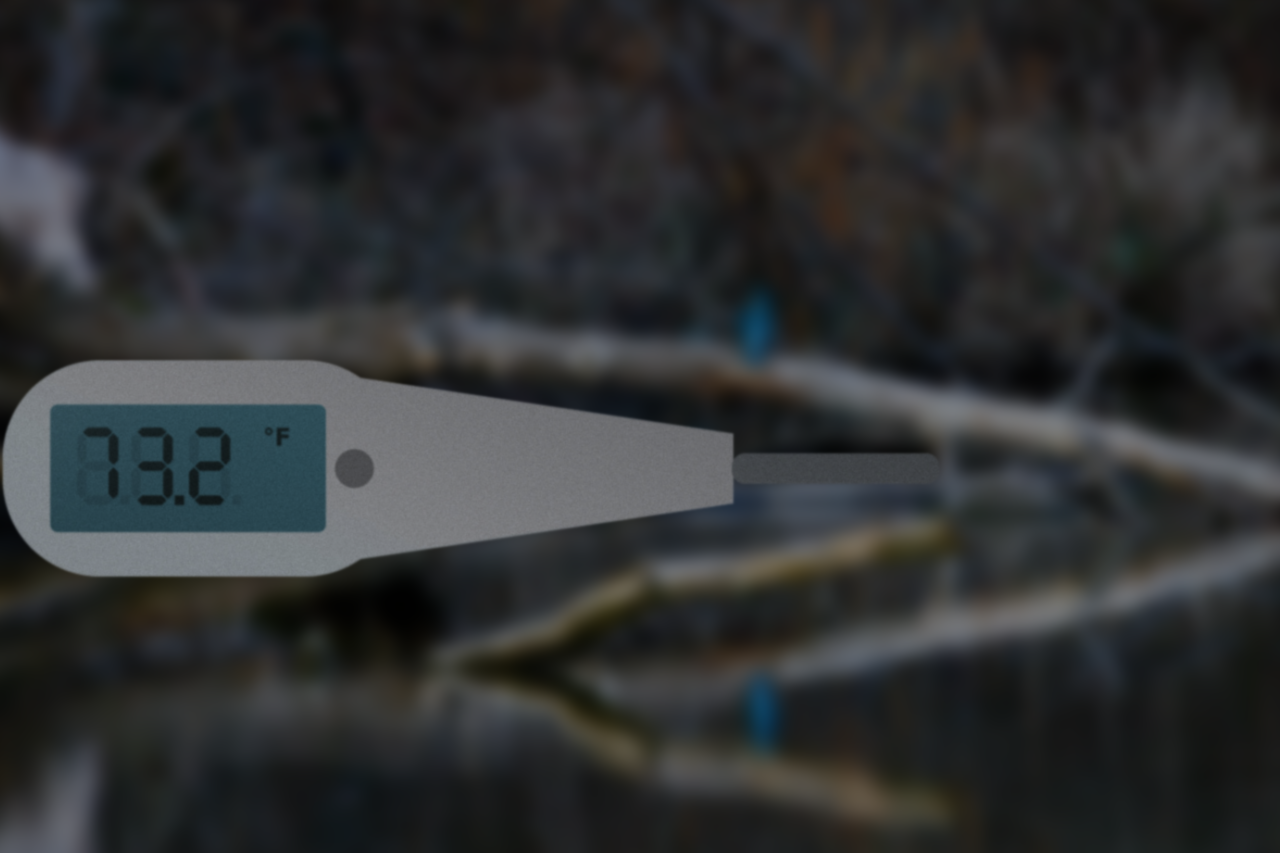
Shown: 73.2
